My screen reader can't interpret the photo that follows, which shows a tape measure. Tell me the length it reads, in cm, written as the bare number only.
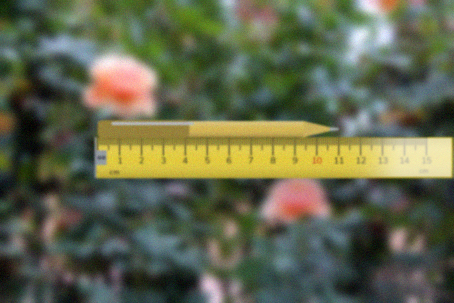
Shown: 11
